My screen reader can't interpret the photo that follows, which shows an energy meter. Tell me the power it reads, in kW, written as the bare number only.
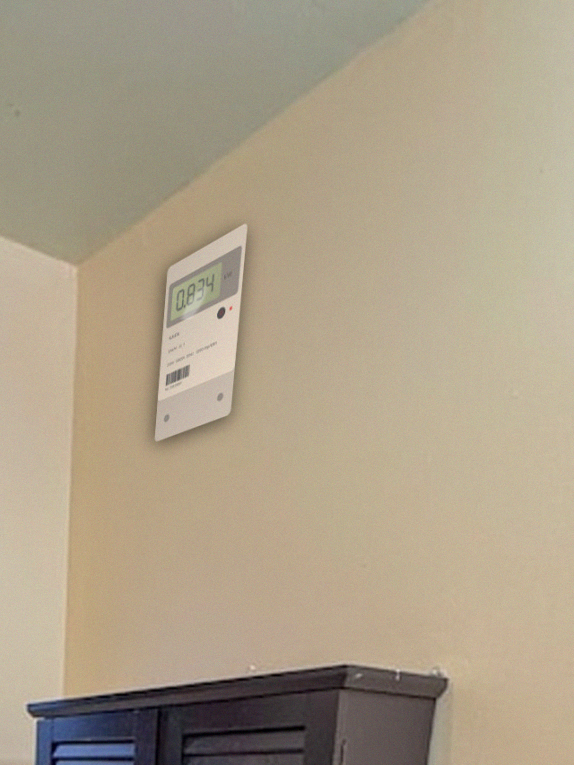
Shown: 0.834
